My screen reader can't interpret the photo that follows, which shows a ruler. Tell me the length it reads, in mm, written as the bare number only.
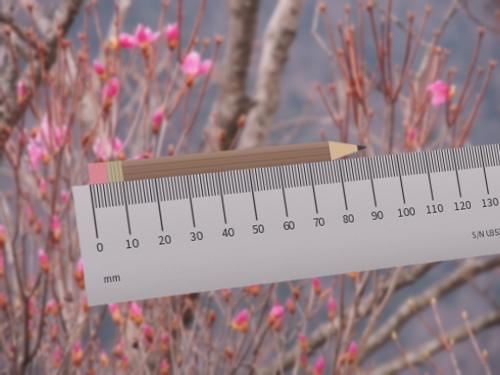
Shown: 90
